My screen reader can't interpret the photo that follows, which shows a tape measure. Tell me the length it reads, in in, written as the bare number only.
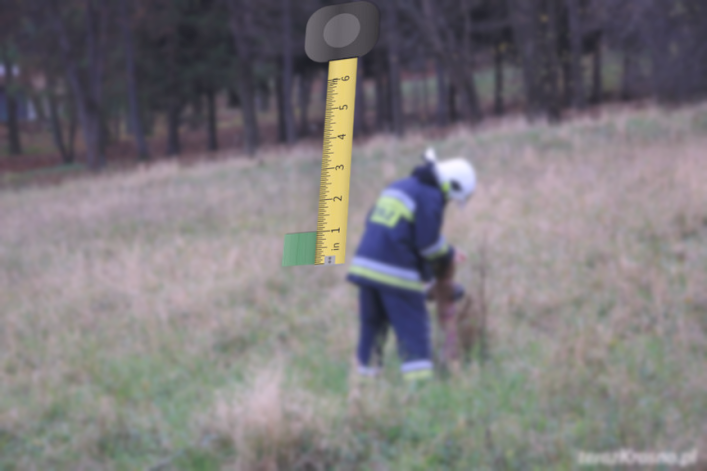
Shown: 1
